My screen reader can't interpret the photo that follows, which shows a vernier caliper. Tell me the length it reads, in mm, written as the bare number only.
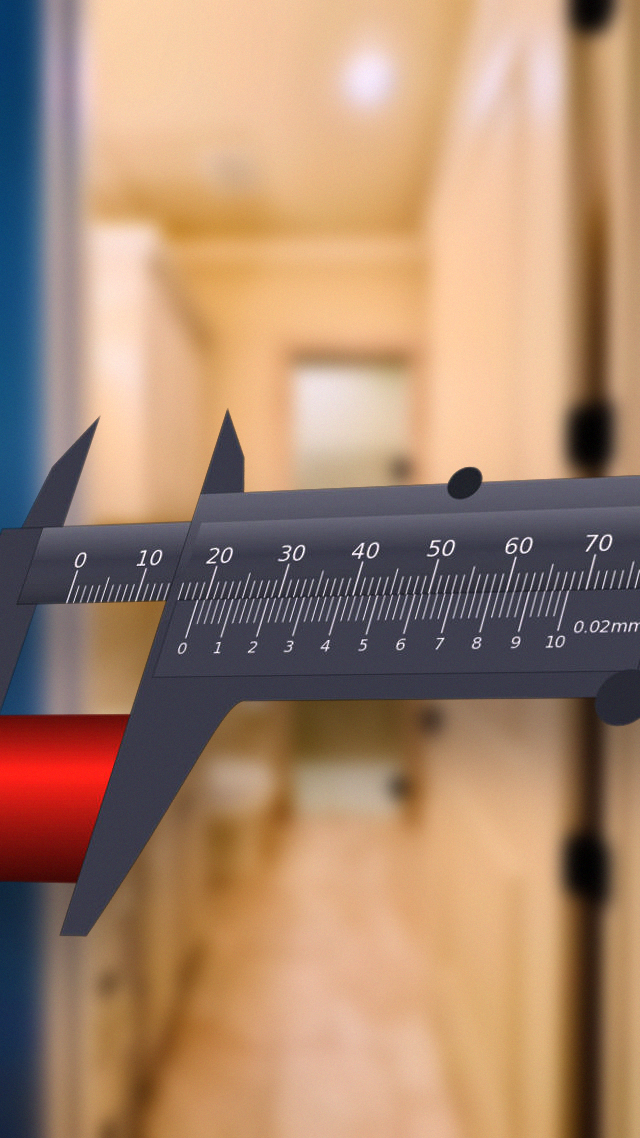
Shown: 18.8
